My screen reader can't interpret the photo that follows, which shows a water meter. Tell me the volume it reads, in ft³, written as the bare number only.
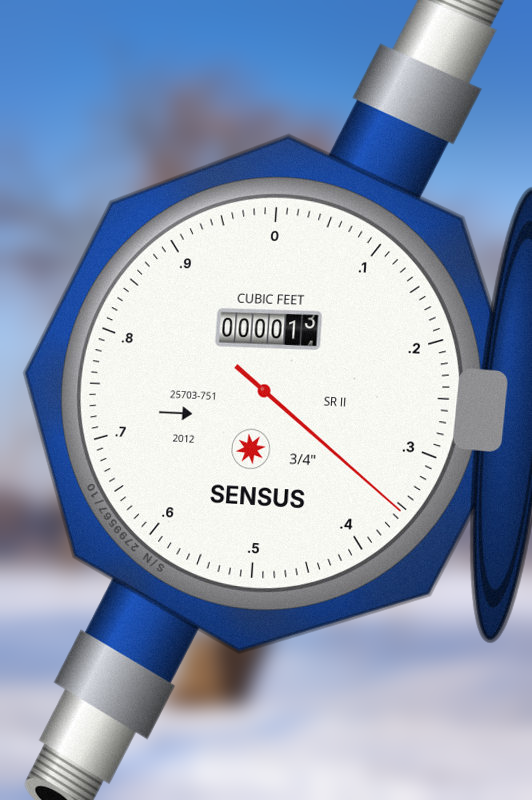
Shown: 13.35
